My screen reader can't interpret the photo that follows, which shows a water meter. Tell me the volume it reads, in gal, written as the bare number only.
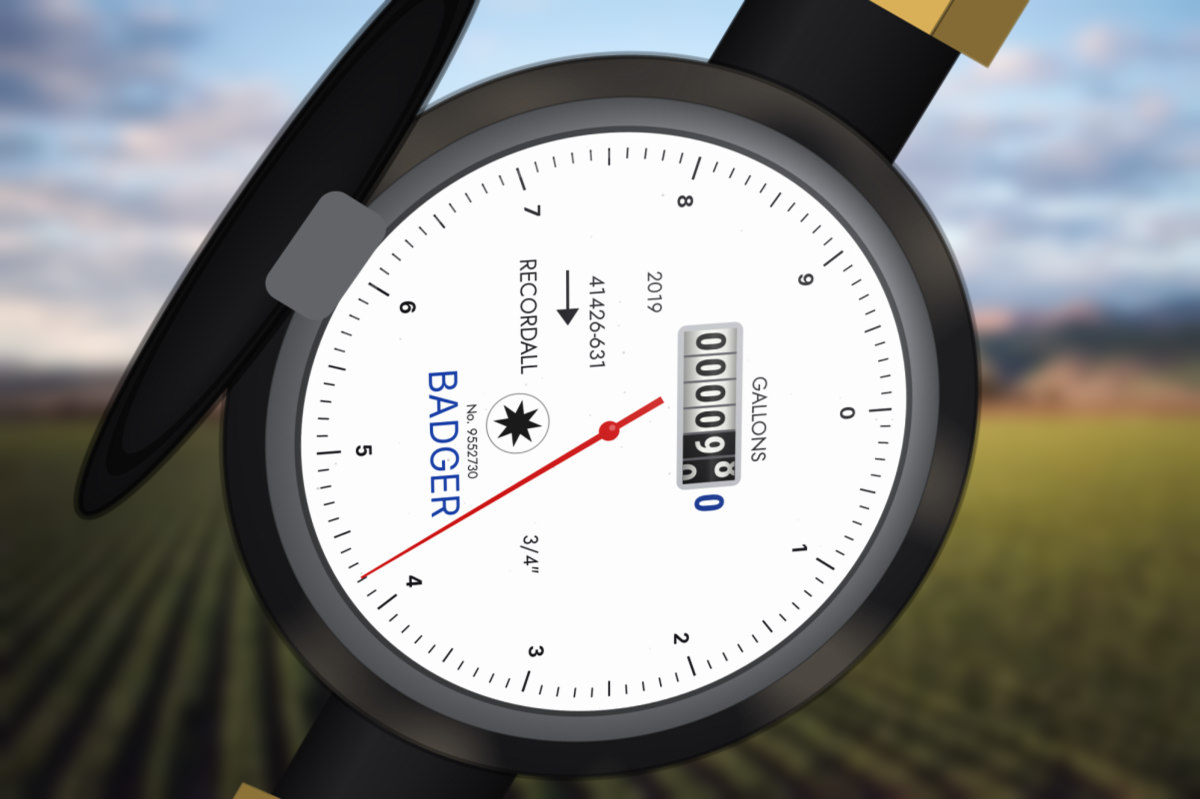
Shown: 984.2
